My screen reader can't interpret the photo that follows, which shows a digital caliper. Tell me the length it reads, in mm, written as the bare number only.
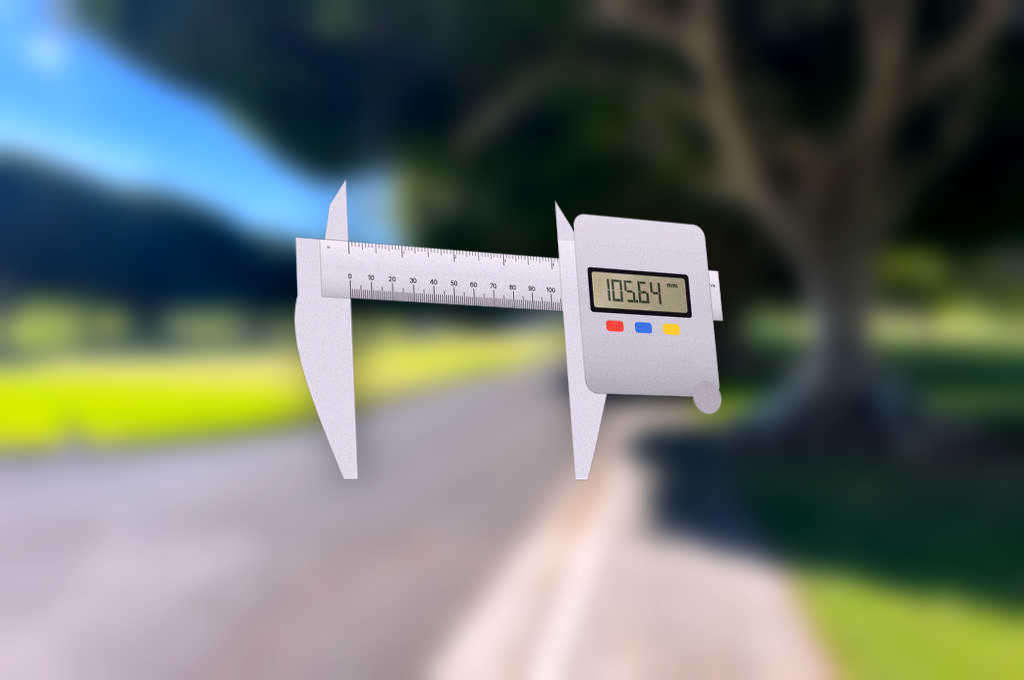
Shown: 105.64
